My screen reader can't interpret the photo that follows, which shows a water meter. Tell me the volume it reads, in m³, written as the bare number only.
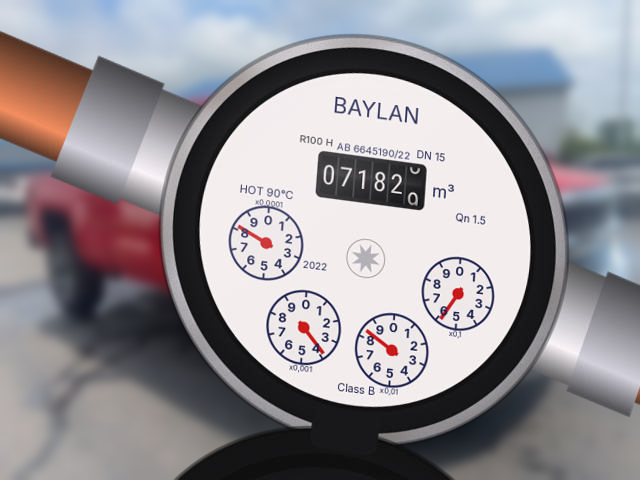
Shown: 71828.5838
